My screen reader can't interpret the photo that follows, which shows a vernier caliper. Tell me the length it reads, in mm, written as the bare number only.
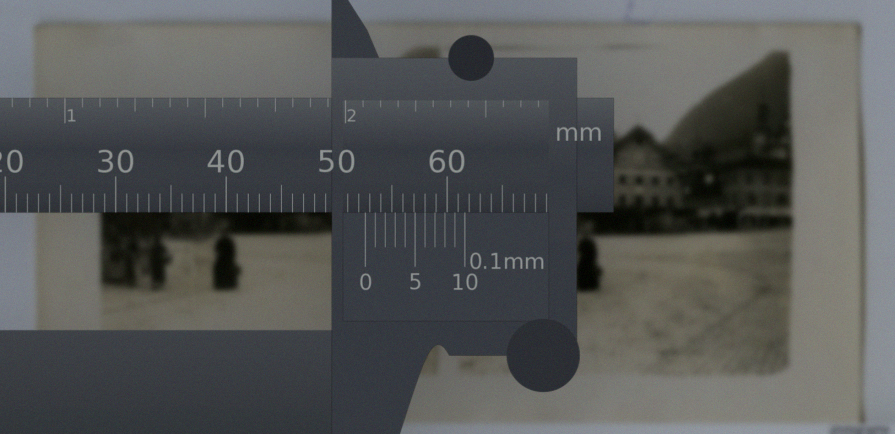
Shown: 52.6
